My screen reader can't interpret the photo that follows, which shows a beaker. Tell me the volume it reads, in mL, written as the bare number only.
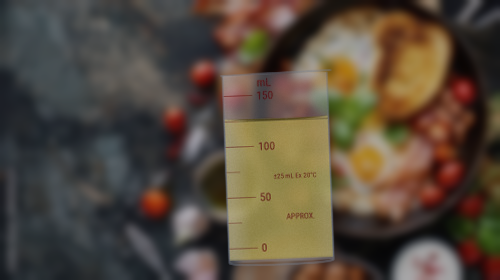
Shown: 125
